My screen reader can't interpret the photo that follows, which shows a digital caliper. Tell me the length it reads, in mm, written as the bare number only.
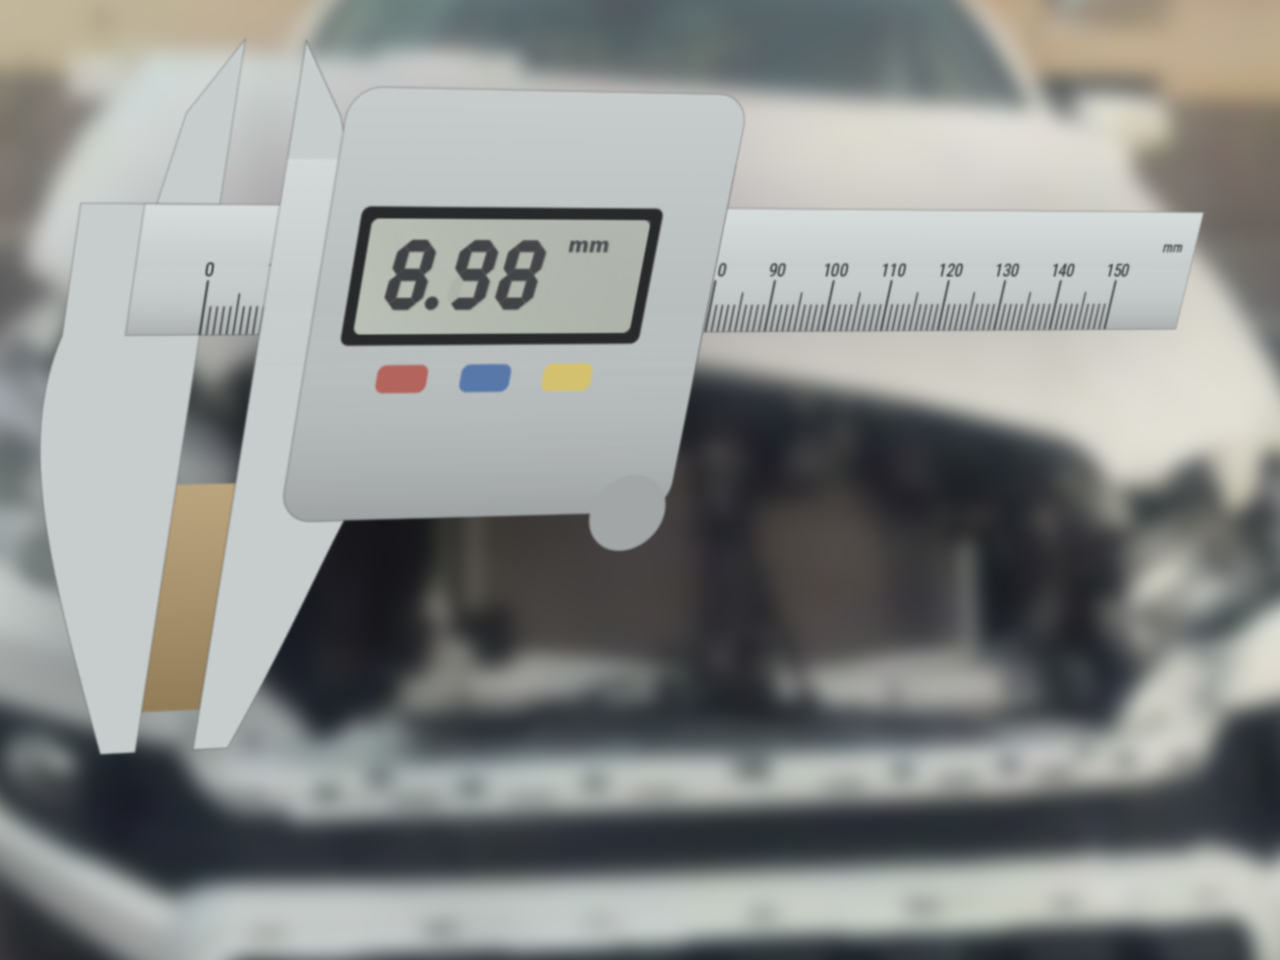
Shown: 8.98
